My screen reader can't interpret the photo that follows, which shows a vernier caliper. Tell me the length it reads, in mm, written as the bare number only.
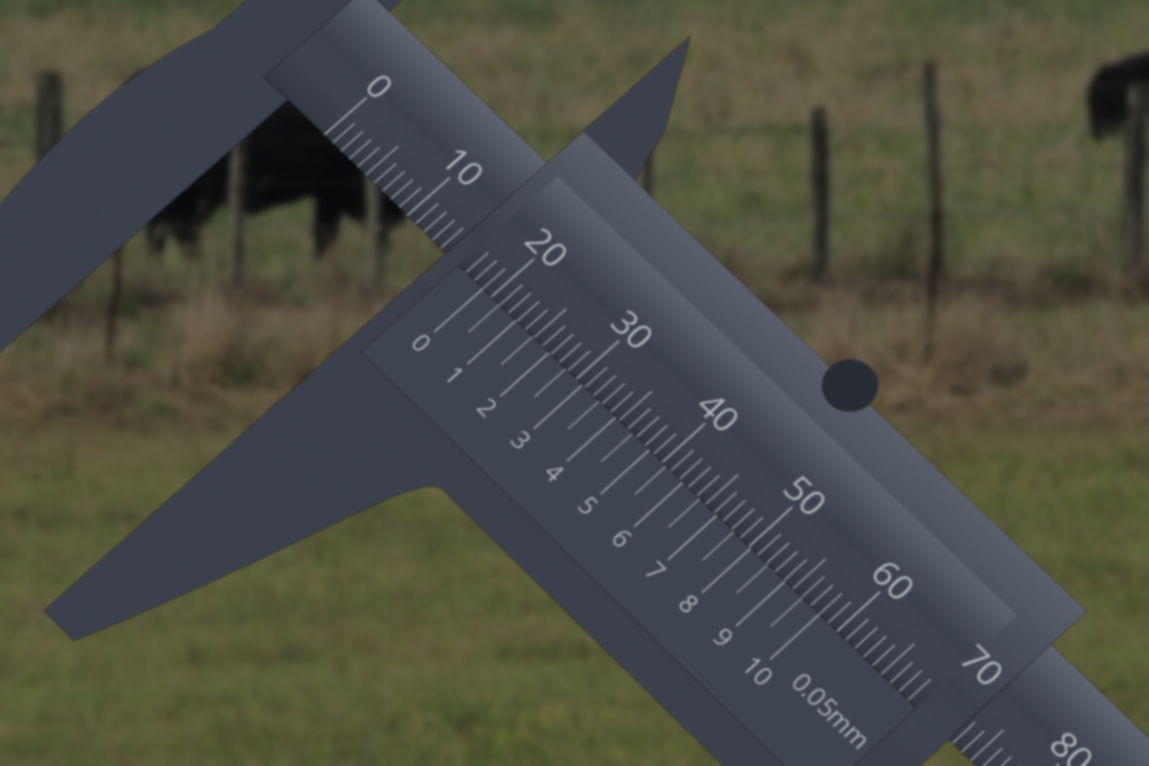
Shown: 19.0
